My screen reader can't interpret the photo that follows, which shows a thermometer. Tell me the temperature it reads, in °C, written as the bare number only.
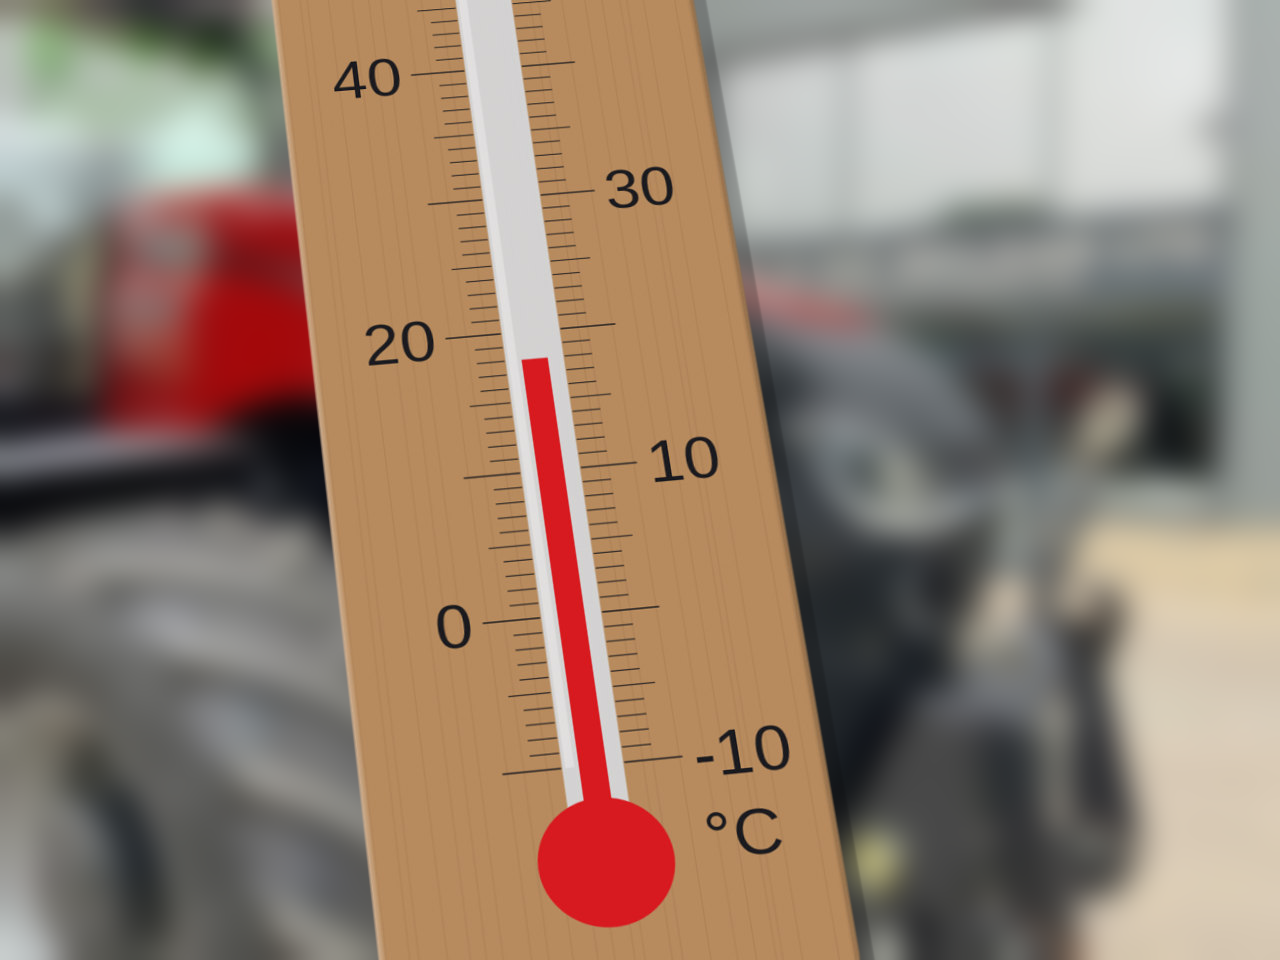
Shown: 18
